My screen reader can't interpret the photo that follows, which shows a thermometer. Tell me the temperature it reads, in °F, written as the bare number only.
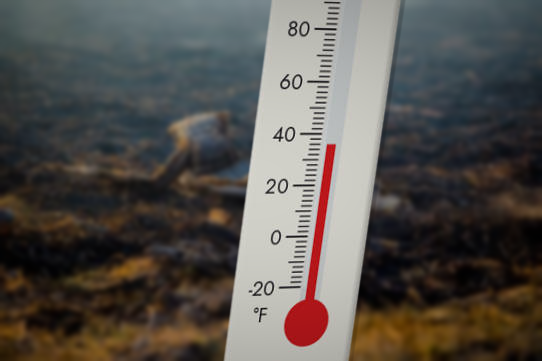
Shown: 36
